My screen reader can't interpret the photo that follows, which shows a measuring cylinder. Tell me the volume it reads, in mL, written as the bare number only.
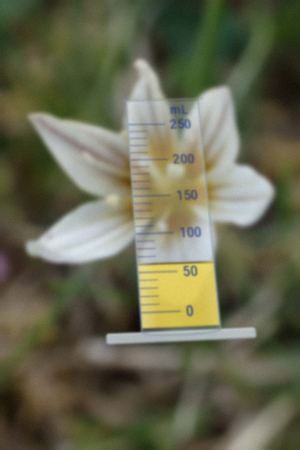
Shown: 60
